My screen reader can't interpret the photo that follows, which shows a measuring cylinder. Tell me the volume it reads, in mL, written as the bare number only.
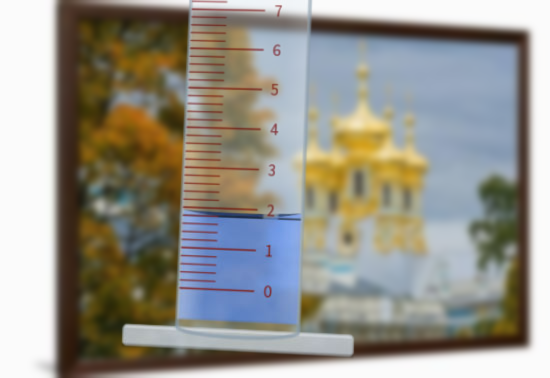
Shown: 1.8
